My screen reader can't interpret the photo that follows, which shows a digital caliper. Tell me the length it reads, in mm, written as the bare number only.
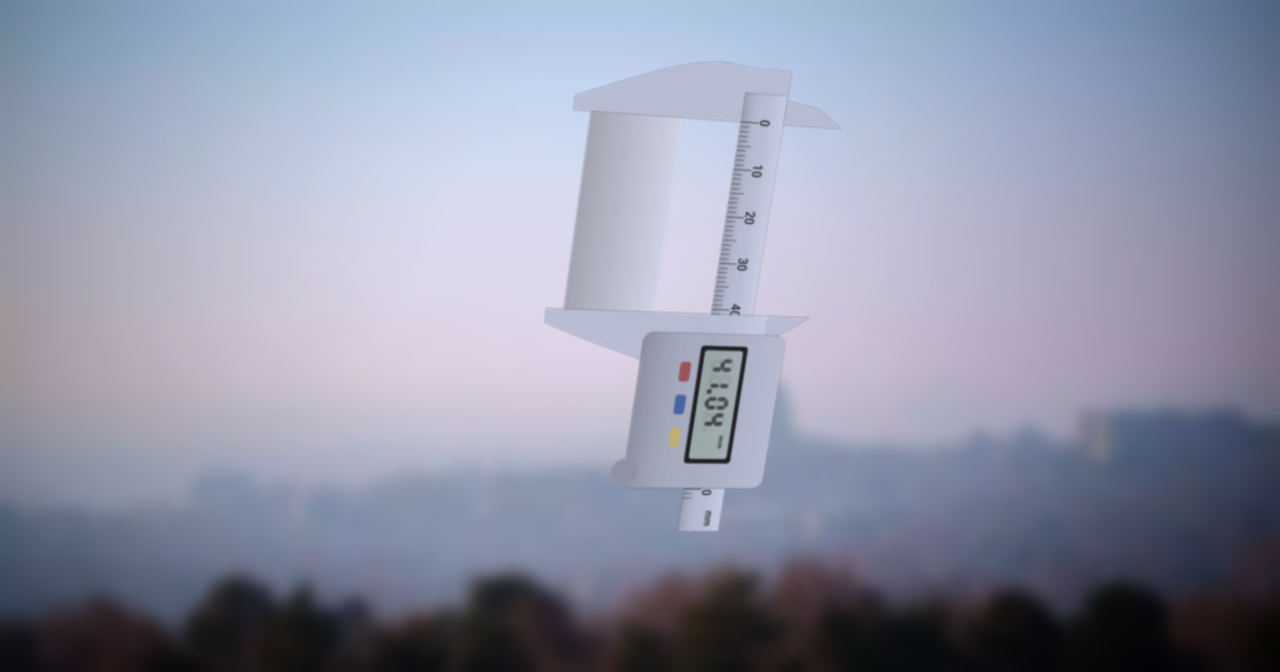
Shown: 41.04
